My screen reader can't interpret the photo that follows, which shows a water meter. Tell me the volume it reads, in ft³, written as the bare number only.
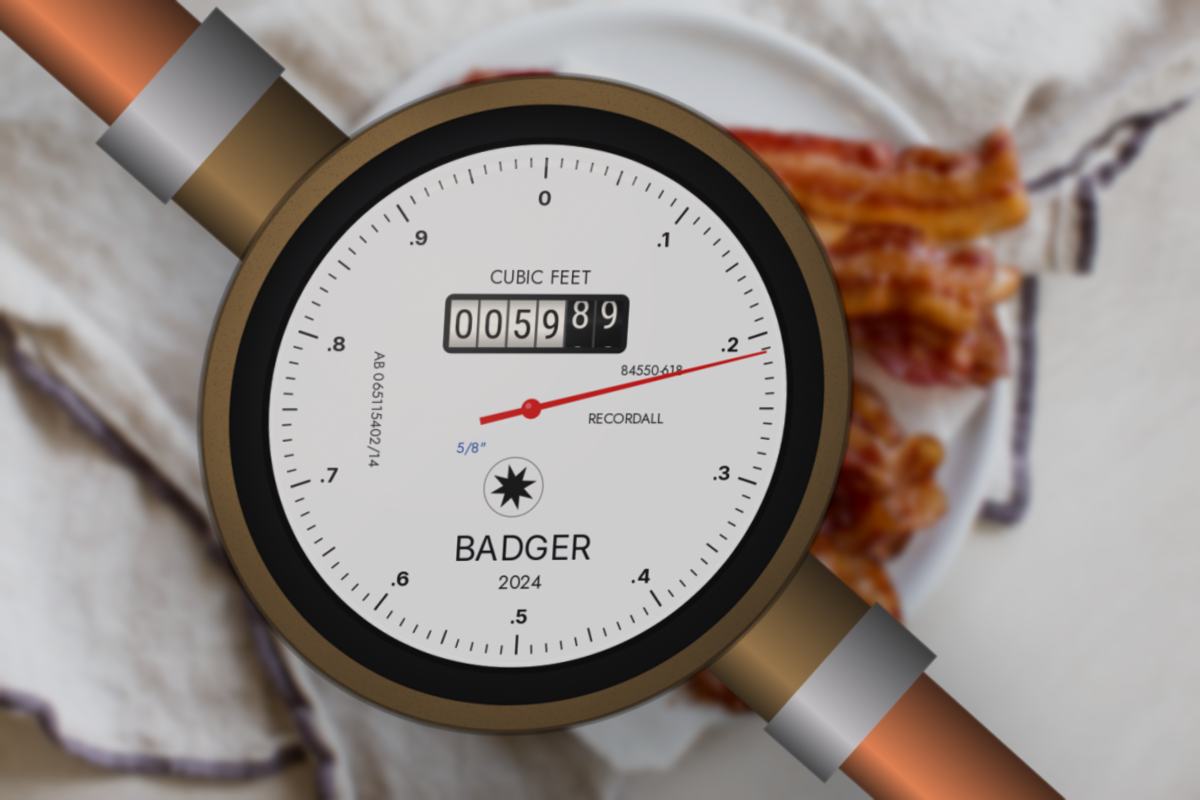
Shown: 5989.21
